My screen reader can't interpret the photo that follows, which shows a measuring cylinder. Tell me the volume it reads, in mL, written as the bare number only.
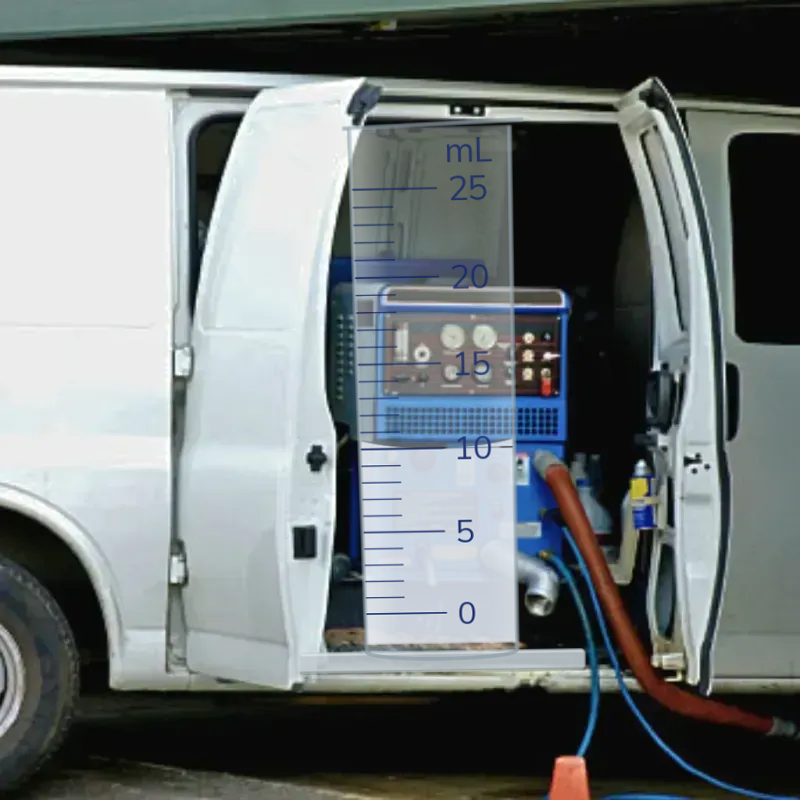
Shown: 10
